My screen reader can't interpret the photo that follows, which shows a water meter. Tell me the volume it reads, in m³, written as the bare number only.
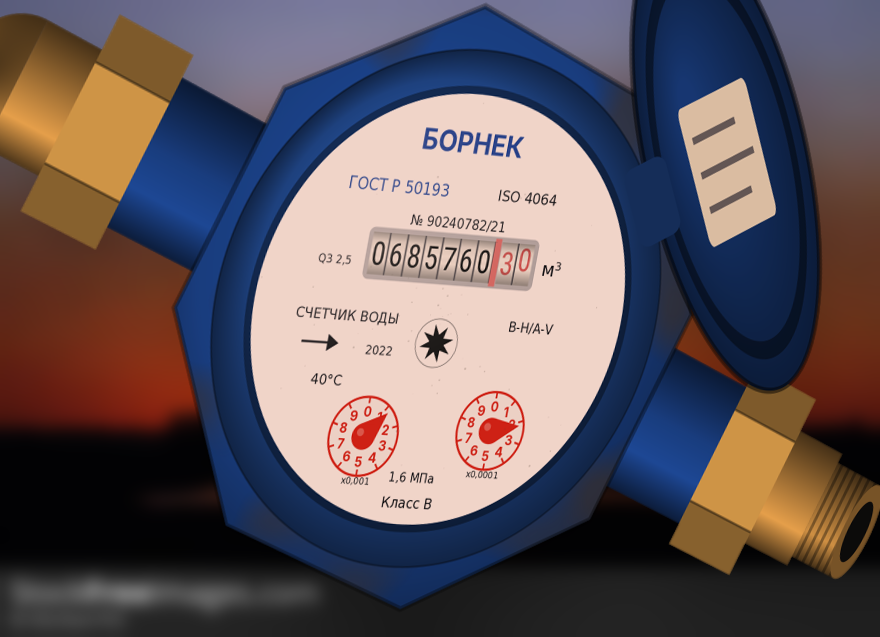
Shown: 685760.3012
